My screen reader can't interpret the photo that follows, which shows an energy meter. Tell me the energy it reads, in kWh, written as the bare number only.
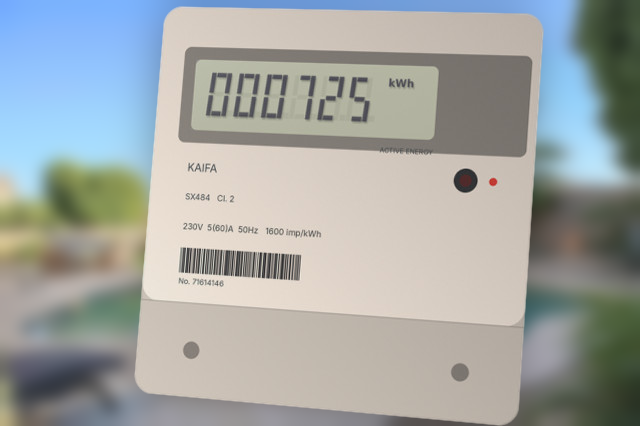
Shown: 725
